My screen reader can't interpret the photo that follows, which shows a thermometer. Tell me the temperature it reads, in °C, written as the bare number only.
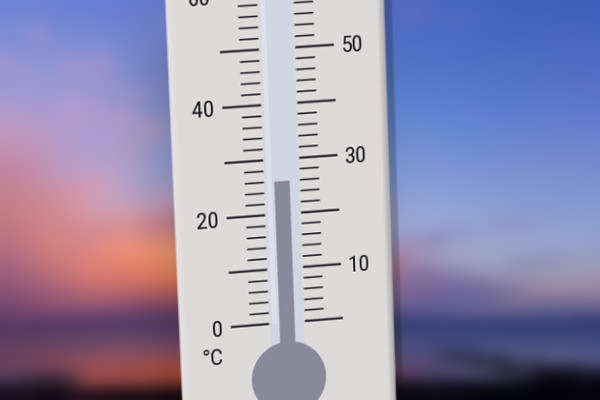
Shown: 26
